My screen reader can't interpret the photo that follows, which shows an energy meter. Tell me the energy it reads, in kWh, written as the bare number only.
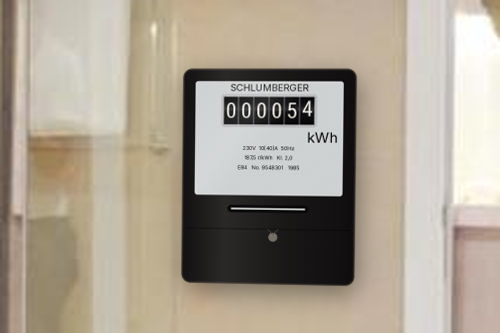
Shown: 54
